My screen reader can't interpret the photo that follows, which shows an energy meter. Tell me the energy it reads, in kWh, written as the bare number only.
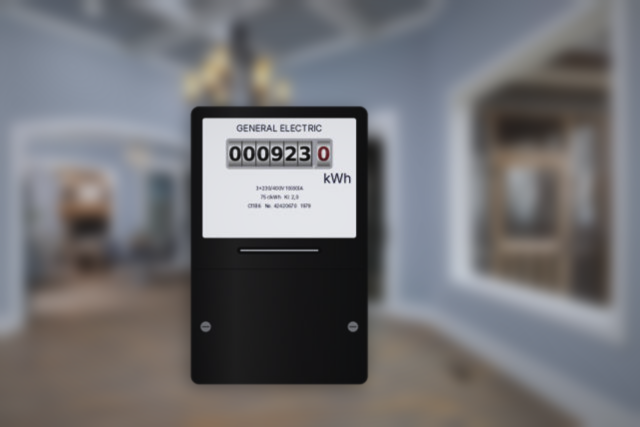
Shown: 923.0
